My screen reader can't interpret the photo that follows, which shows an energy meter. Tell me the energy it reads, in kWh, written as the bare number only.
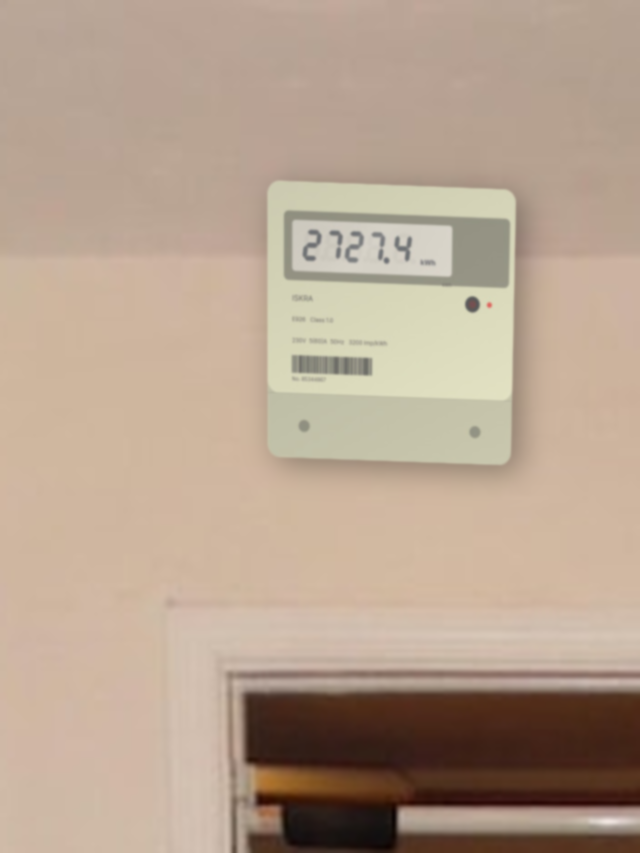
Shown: 2727.4
